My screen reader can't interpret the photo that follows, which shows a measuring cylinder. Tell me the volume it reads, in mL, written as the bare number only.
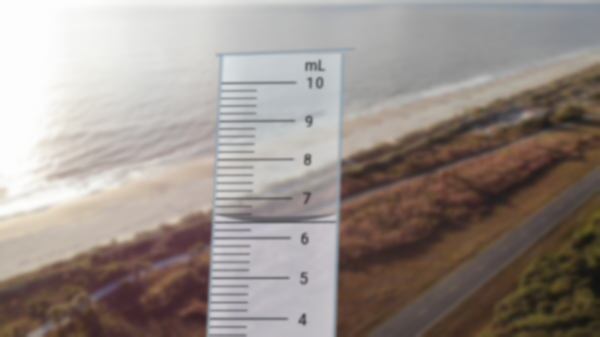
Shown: 6.4
